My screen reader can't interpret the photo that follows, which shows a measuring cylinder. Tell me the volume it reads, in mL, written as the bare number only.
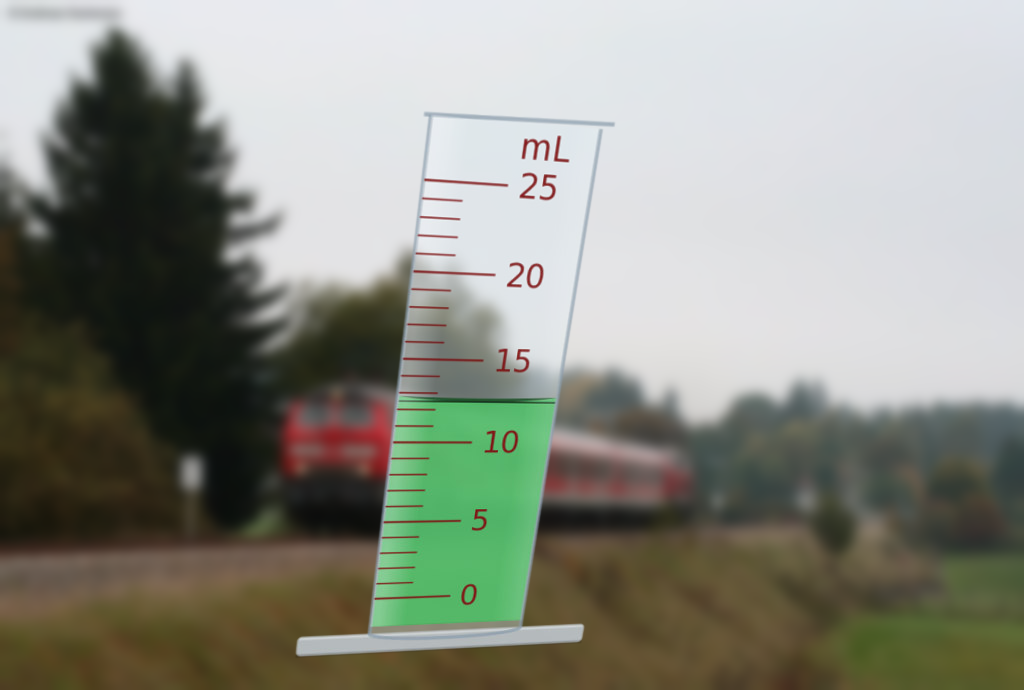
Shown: 12.5
